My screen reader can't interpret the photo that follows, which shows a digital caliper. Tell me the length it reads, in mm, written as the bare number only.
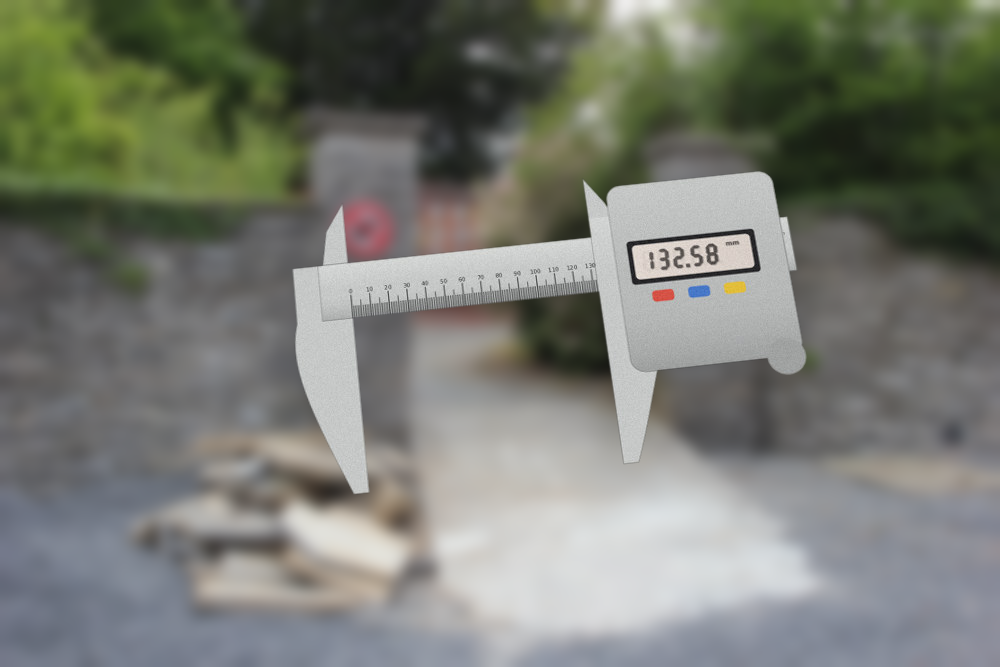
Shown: 132.58
